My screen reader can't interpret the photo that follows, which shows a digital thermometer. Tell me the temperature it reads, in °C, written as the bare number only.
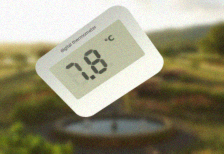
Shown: 7.8
